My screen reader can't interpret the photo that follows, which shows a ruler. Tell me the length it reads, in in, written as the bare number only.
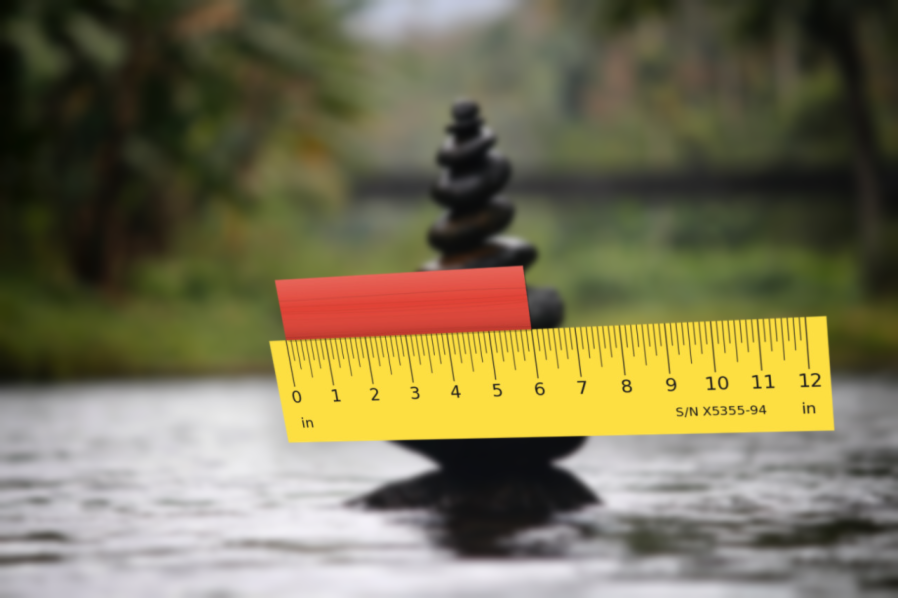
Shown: 6
